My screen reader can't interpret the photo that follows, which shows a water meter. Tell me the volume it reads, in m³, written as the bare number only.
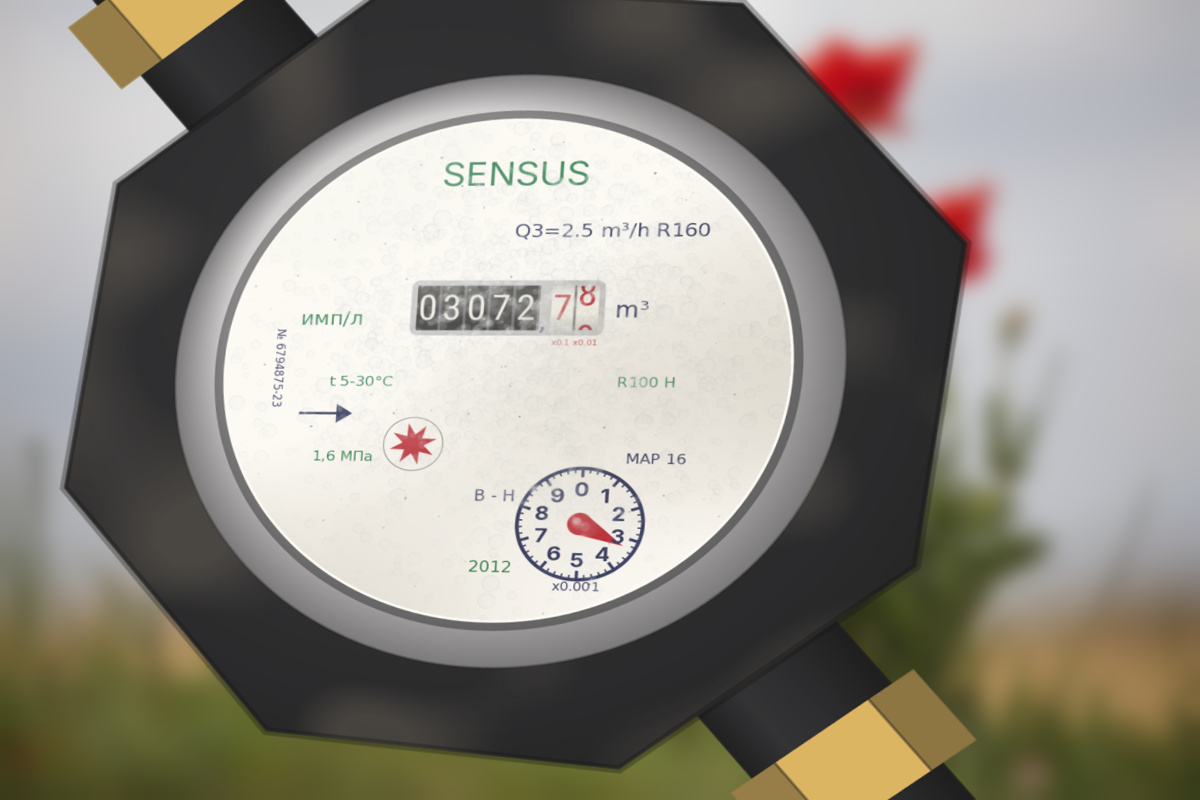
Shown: 3072.783
